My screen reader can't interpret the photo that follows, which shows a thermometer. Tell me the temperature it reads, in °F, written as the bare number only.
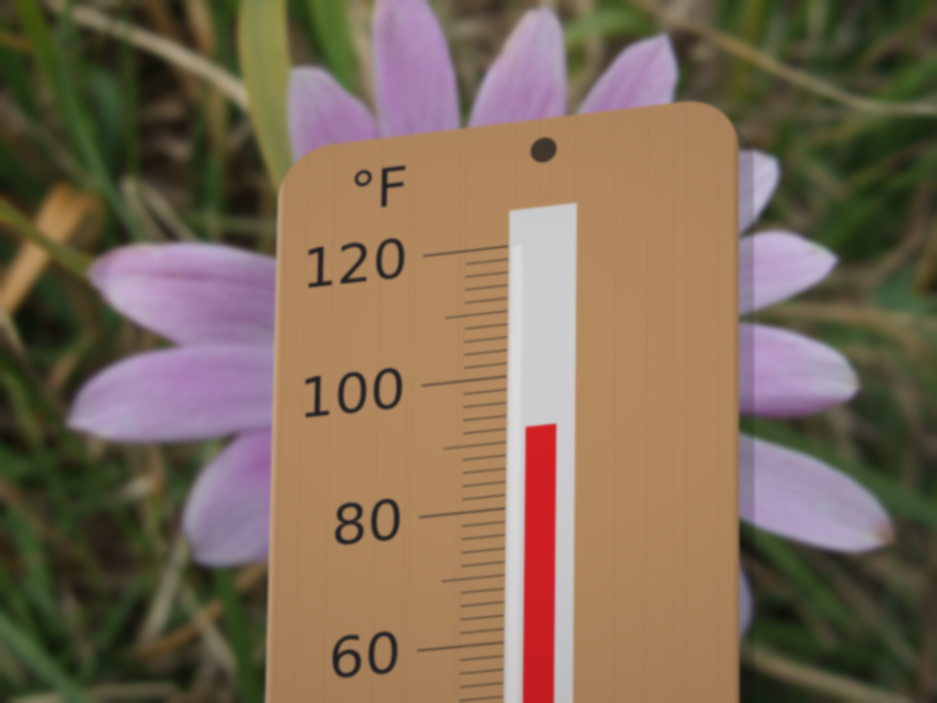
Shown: 92
